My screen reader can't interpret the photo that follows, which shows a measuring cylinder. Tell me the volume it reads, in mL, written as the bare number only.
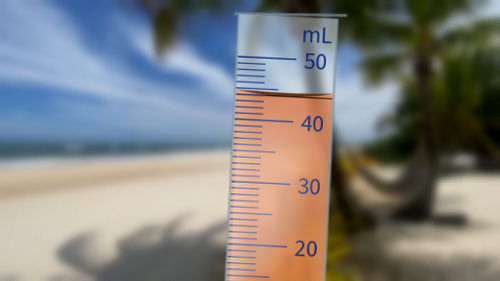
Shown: 44
